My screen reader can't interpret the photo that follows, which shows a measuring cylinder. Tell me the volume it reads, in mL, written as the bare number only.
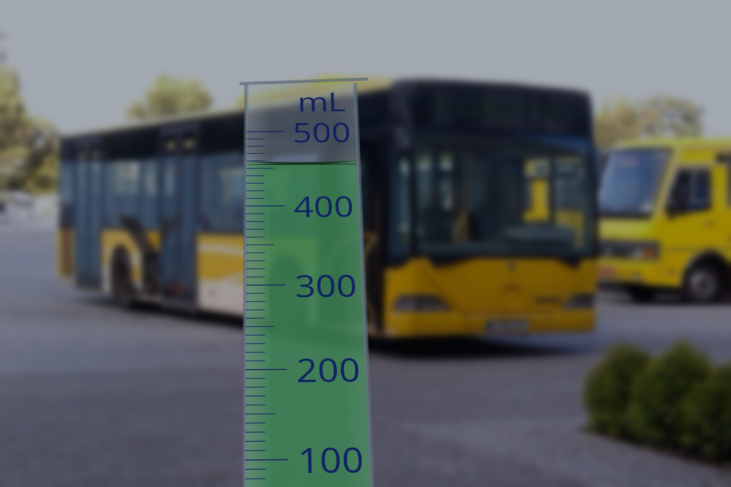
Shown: 455
